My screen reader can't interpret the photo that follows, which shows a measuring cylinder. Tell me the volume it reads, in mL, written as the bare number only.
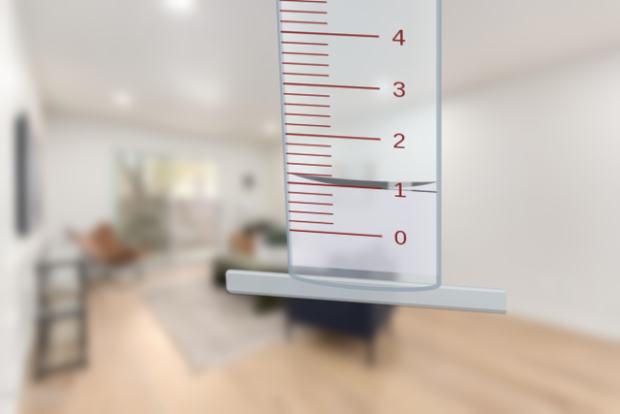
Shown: 1
